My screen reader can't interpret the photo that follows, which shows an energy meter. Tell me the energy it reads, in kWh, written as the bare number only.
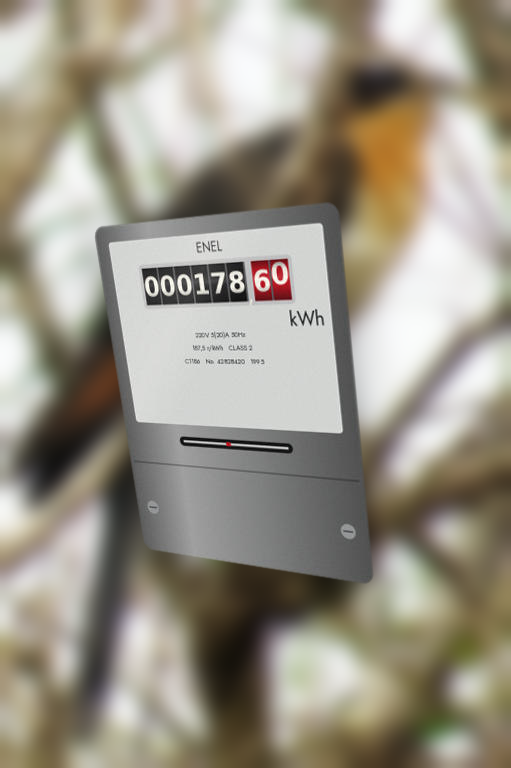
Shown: 178.60
